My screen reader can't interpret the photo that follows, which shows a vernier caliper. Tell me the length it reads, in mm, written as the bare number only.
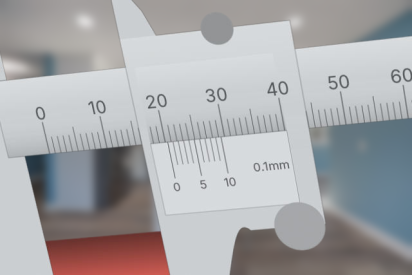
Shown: 20.4
